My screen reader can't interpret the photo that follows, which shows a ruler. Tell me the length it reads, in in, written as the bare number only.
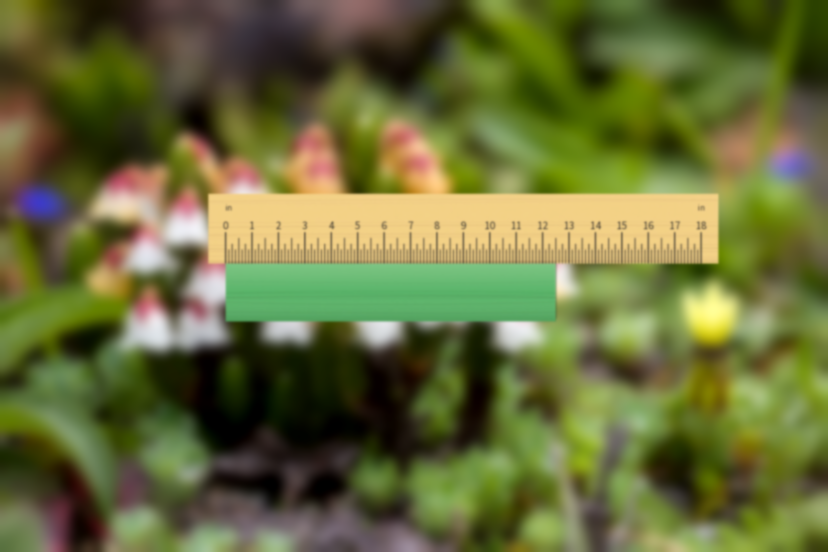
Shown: 12.5
